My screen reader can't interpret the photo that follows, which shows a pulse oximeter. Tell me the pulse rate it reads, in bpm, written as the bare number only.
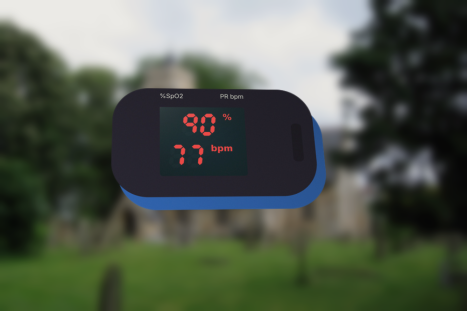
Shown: 77
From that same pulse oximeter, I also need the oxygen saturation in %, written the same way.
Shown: 90
